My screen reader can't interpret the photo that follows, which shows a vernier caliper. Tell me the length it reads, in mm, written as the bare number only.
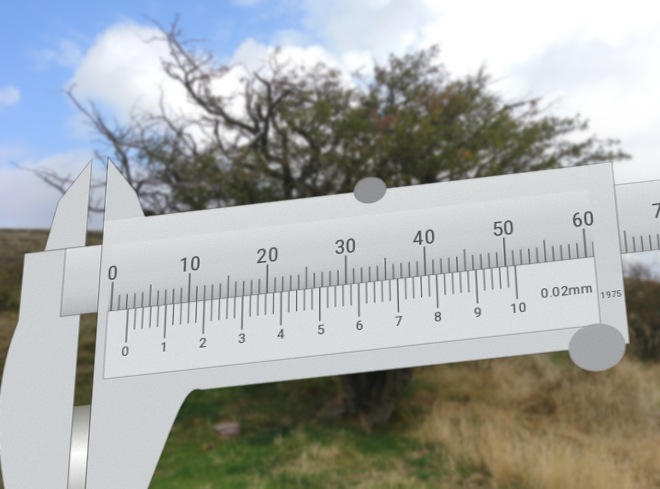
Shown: 2.2
